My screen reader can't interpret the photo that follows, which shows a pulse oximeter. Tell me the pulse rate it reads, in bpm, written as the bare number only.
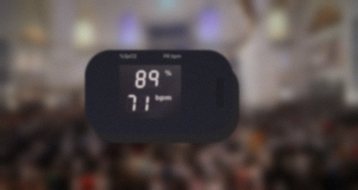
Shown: 71
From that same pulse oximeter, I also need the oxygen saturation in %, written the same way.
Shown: 89
